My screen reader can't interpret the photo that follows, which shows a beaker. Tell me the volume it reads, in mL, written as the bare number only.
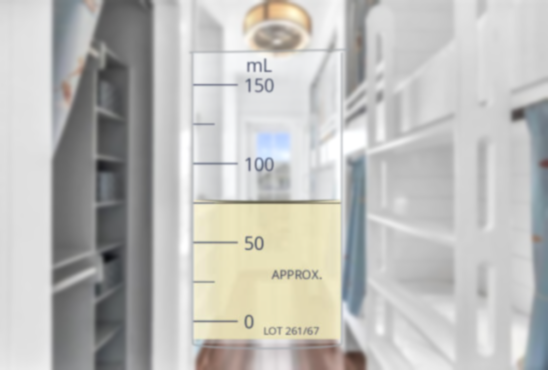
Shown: 75
